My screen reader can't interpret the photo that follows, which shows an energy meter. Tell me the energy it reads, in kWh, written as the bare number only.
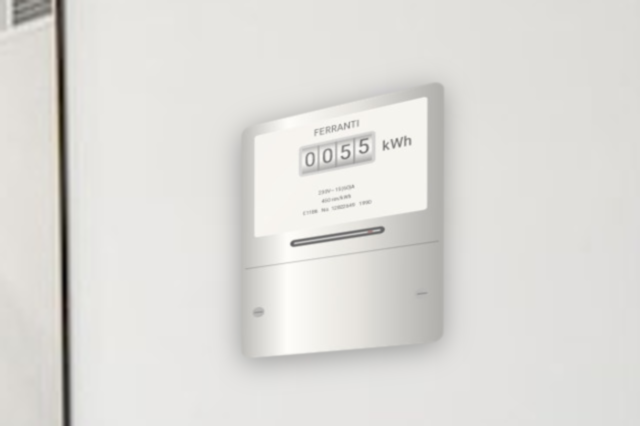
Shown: 55
